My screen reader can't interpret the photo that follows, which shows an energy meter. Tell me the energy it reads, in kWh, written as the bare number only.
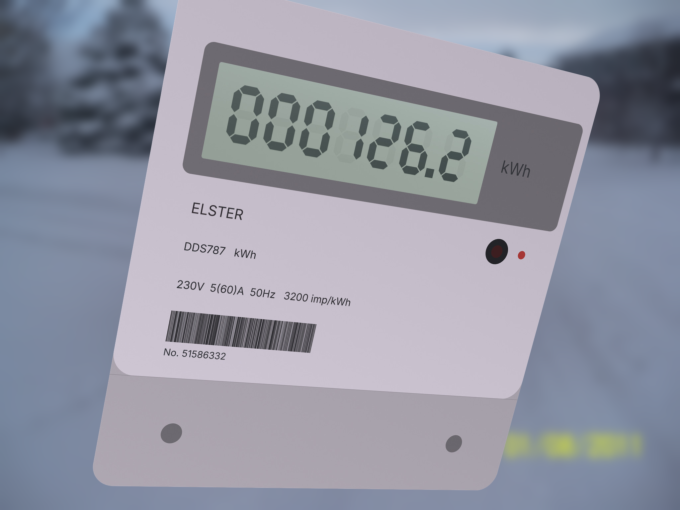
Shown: 126.2
